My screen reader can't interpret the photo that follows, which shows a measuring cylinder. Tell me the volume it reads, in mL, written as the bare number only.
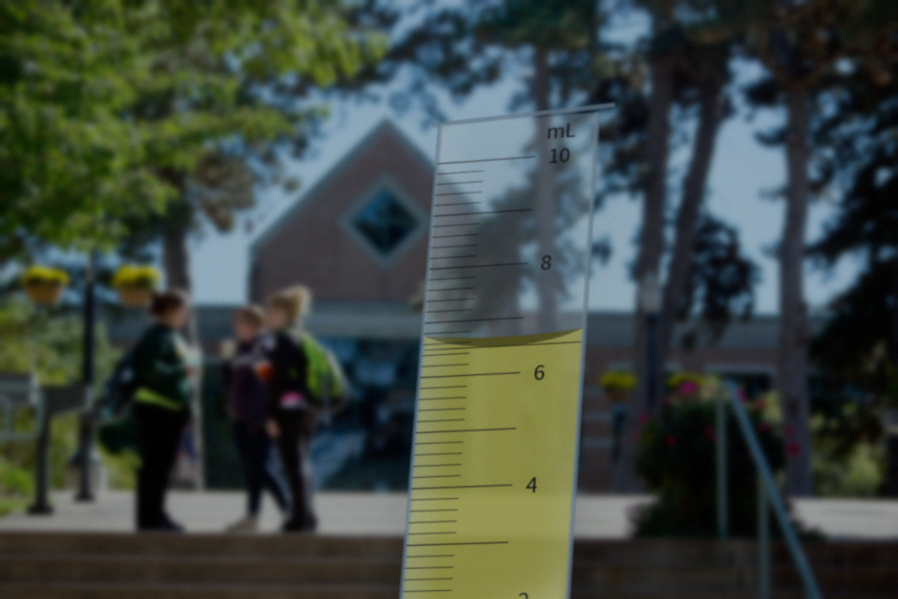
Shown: 6.5
